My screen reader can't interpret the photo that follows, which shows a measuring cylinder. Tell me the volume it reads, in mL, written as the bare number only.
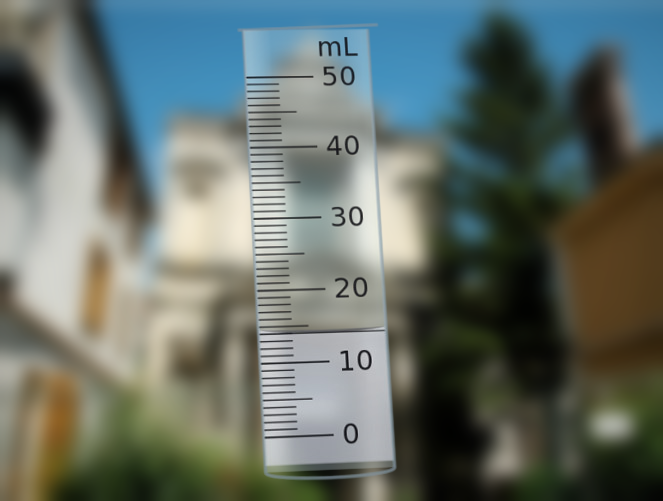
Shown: 14
